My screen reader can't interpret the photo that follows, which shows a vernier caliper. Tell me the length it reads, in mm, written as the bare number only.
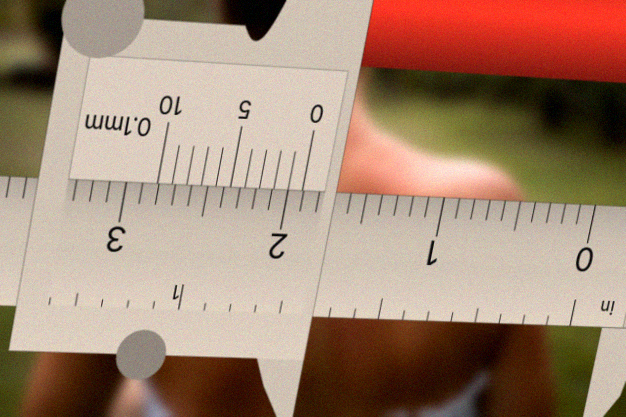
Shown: 19.1
